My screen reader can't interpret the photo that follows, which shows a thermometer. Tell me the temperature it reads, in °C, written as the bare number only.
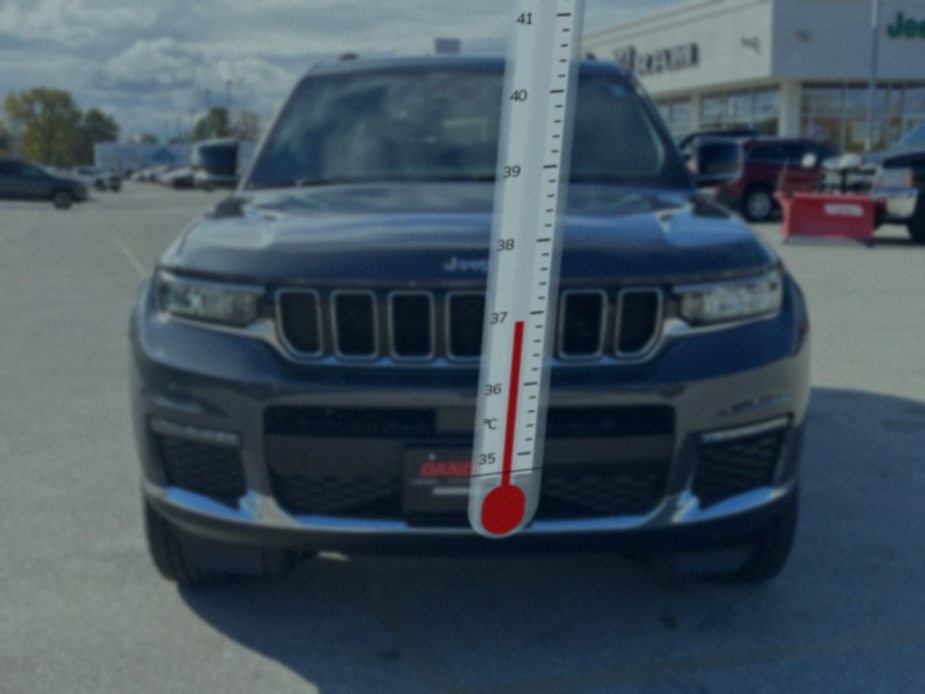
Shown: 36.9
